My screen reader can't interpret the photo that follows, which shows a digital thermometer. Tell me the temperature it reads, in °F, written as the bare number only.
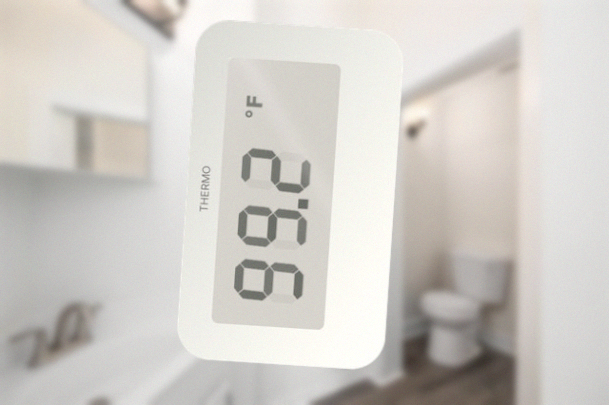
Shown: 99.2
